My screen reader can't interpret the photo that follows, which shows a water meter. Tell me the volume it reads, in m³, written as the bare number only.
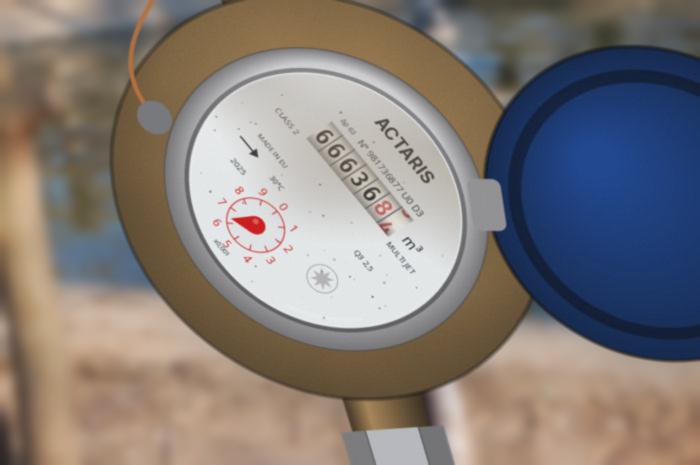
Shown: 66636.836
